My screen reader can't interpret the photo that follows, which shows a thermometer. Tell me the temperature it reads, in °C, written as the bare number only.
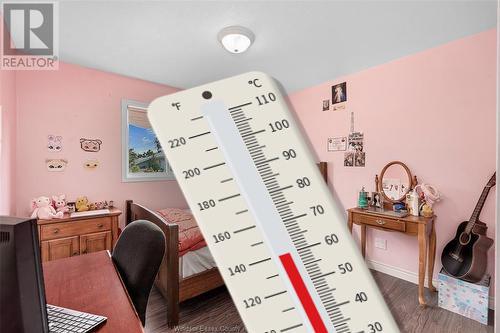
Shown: 60
